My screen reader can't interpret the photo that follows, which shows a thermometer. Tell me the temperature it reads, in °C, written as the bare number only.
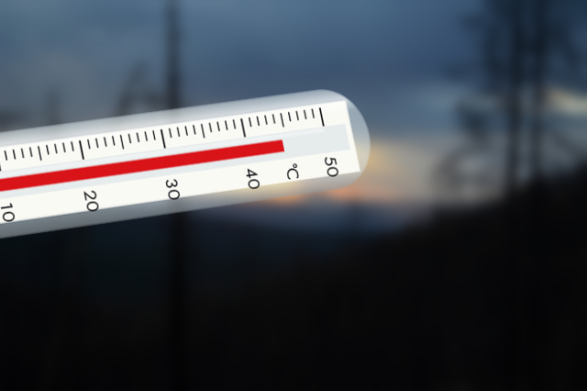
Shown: 44.5
